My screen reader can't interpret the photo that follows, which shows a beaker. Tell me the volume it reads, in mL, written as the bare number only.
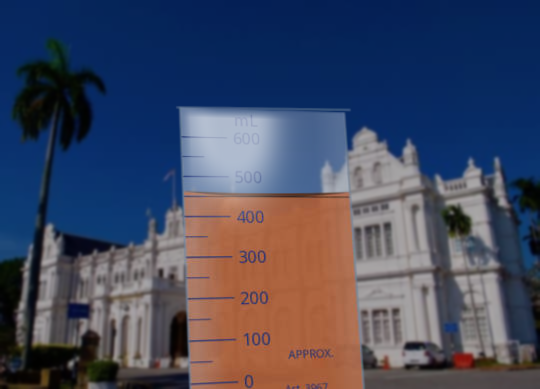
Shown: 450
